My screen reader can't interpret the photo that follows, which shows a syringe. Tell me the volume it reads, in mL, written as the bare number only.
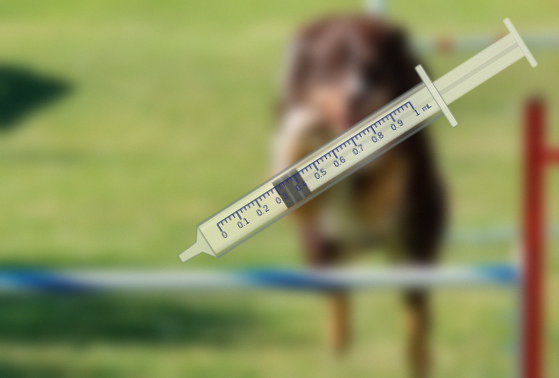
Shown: 0.3
